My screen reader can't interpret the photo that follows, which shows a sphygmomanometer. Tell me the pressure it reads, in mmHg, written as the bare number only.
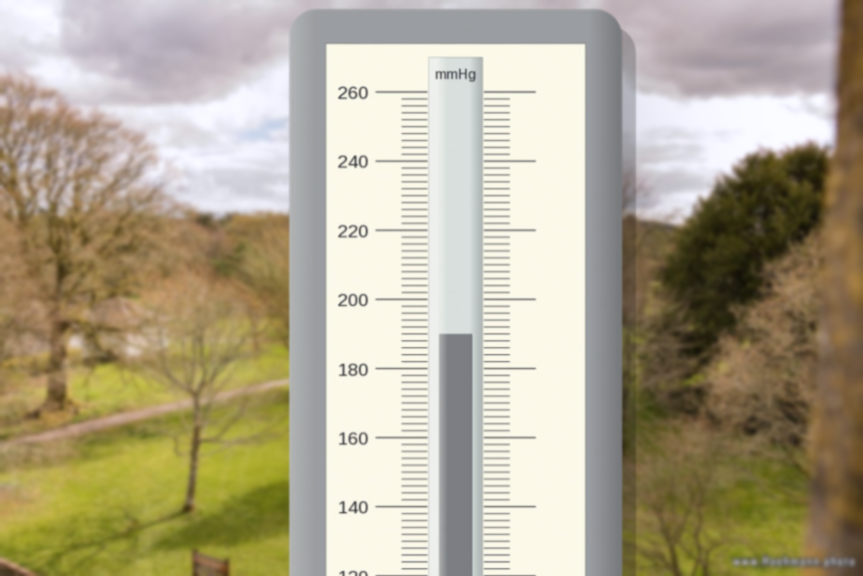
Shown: 190
